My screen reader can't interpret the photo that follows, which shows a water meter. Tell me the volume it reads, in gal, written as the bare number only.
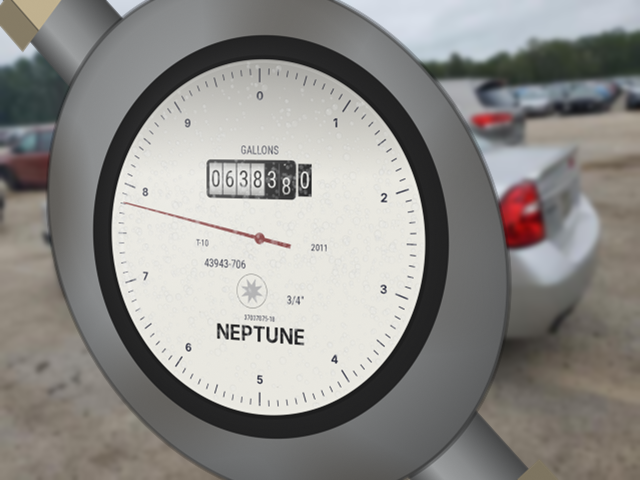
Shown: 638377.8
